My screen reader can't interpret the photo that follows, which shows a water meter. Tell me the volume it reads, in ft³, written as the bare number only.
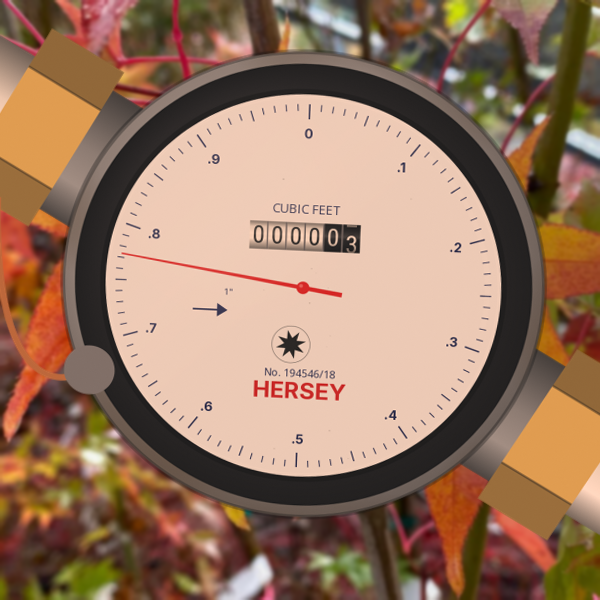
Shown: 2.77
